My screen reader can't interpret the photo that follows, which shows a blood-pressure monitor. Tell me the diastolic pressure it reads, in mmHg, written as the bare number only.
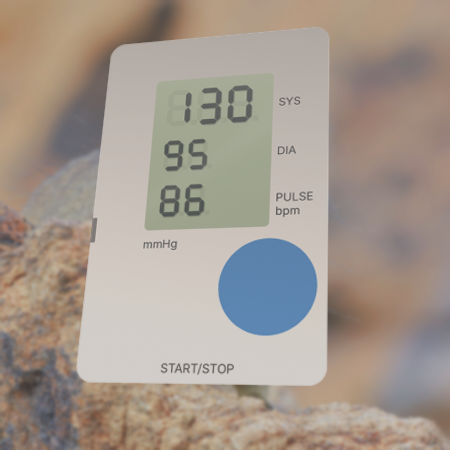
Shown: 95
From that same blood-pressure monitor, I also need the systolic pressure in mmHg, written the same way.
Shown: 130
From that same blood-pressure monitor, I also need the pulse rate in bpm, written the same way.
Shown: 86
